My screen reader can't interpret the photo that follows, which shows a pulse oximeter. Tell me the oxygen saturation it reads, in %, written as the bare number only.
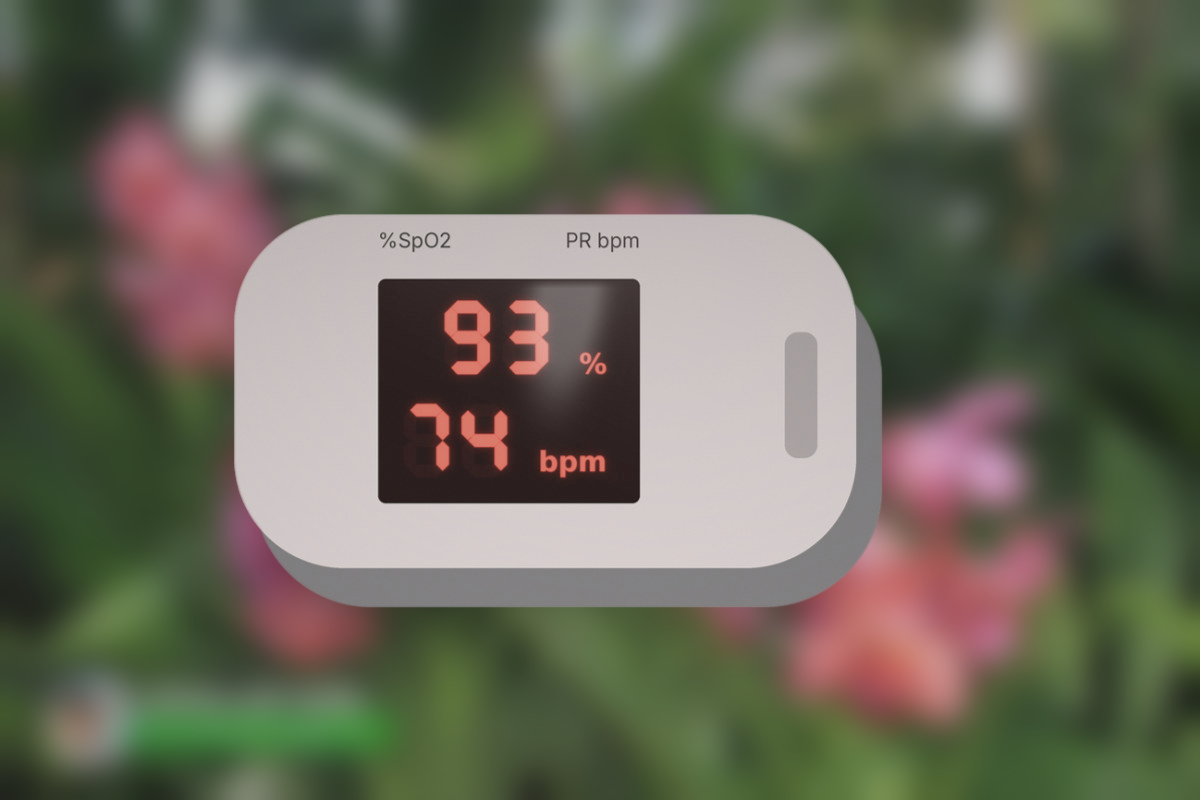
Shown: 93
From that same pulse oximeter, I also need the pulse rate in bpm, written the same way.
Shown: 74
